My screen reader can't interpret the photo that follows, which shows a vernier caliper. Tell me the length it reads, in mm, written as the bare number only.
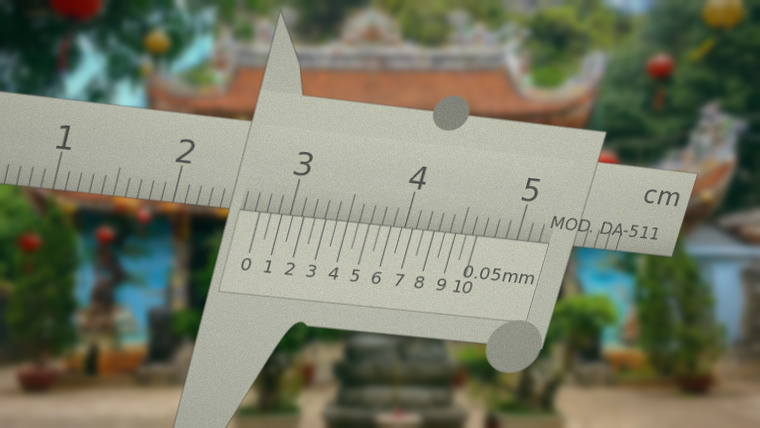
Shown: 27.4
